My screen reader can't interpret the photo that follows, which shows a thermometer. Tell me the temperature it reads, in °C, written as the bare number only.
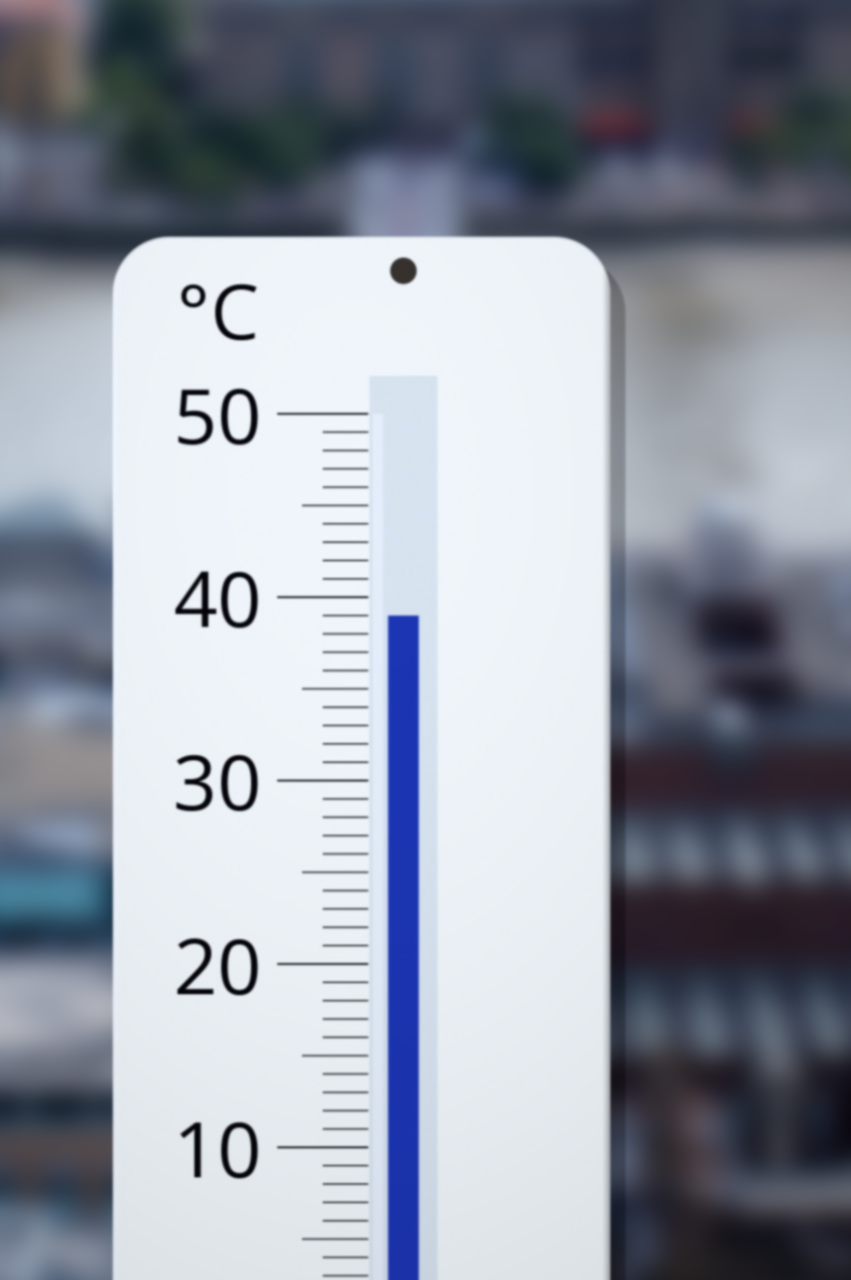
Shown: 39
